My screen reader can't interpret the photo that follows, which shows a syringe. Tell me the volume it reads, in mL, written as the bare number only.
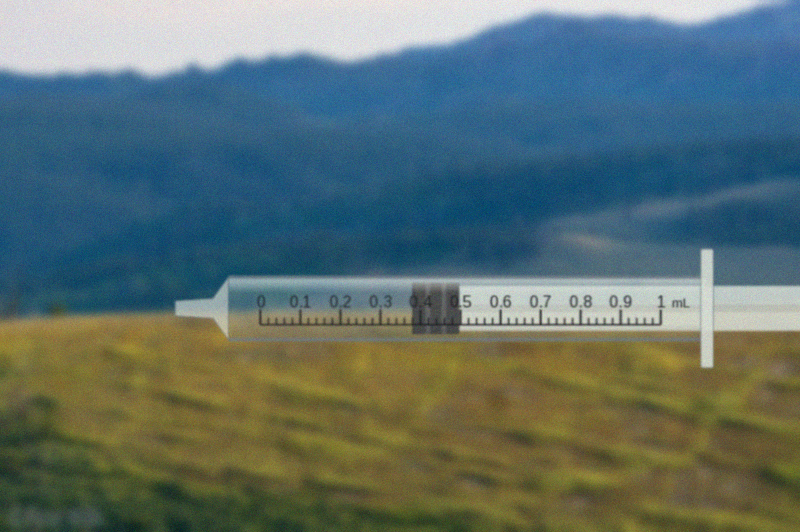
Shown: 0.38
